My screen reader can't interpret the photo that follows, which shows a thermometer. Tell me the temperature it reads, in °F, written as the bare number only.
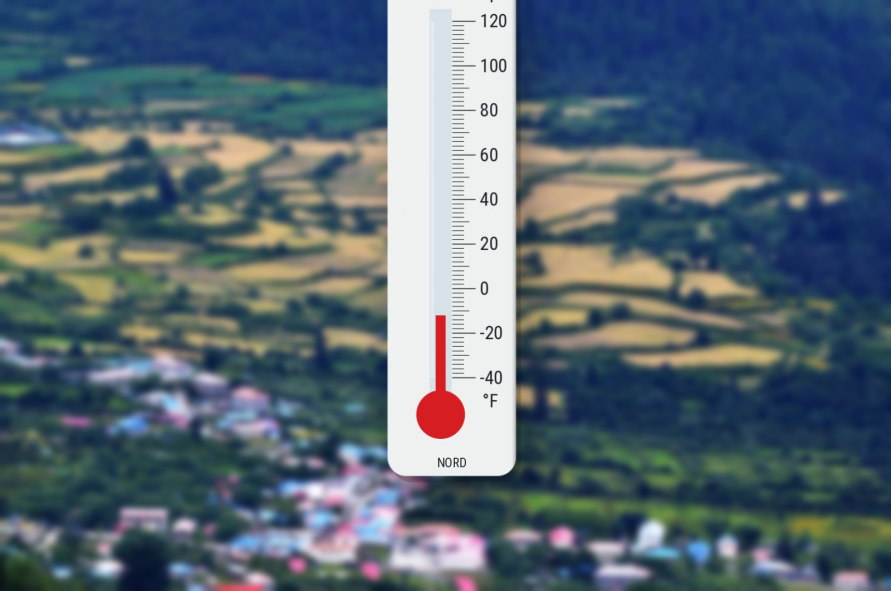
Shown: -12
